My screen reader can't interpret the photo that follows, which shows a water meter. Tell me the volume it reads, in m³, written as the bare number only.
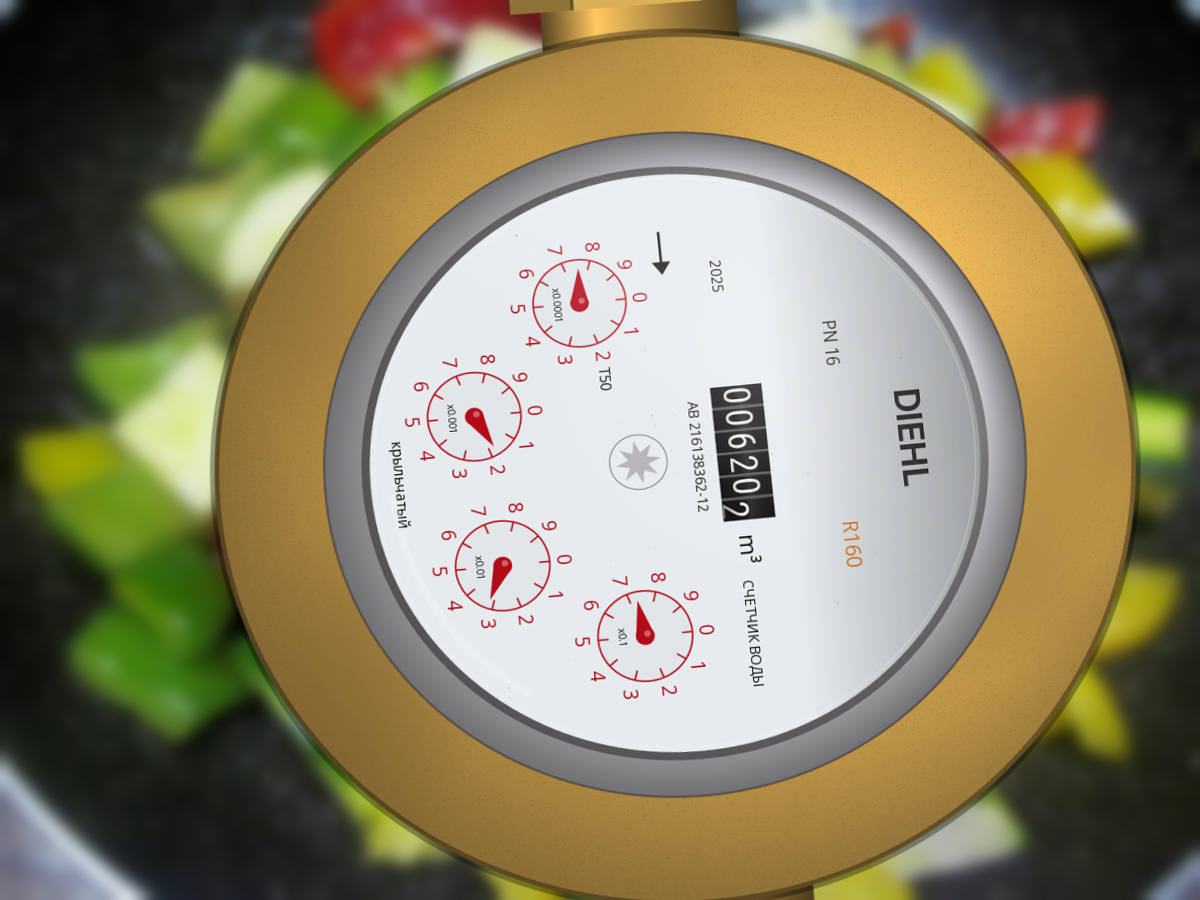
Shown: 6201.7317
